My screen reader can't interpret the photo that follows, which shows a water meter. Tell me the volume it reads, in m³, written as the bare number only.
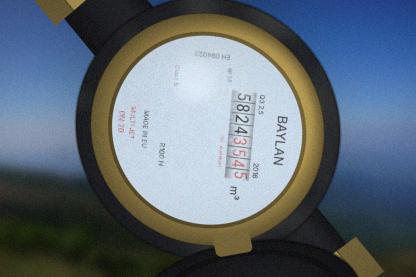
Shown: 5824.3545
